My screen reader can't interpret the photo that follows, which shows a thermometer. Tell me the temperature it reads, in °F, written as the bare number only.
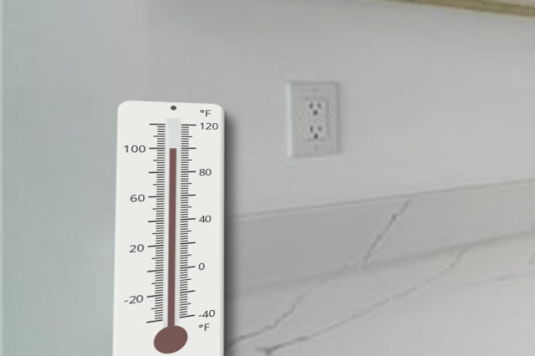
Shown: 100
